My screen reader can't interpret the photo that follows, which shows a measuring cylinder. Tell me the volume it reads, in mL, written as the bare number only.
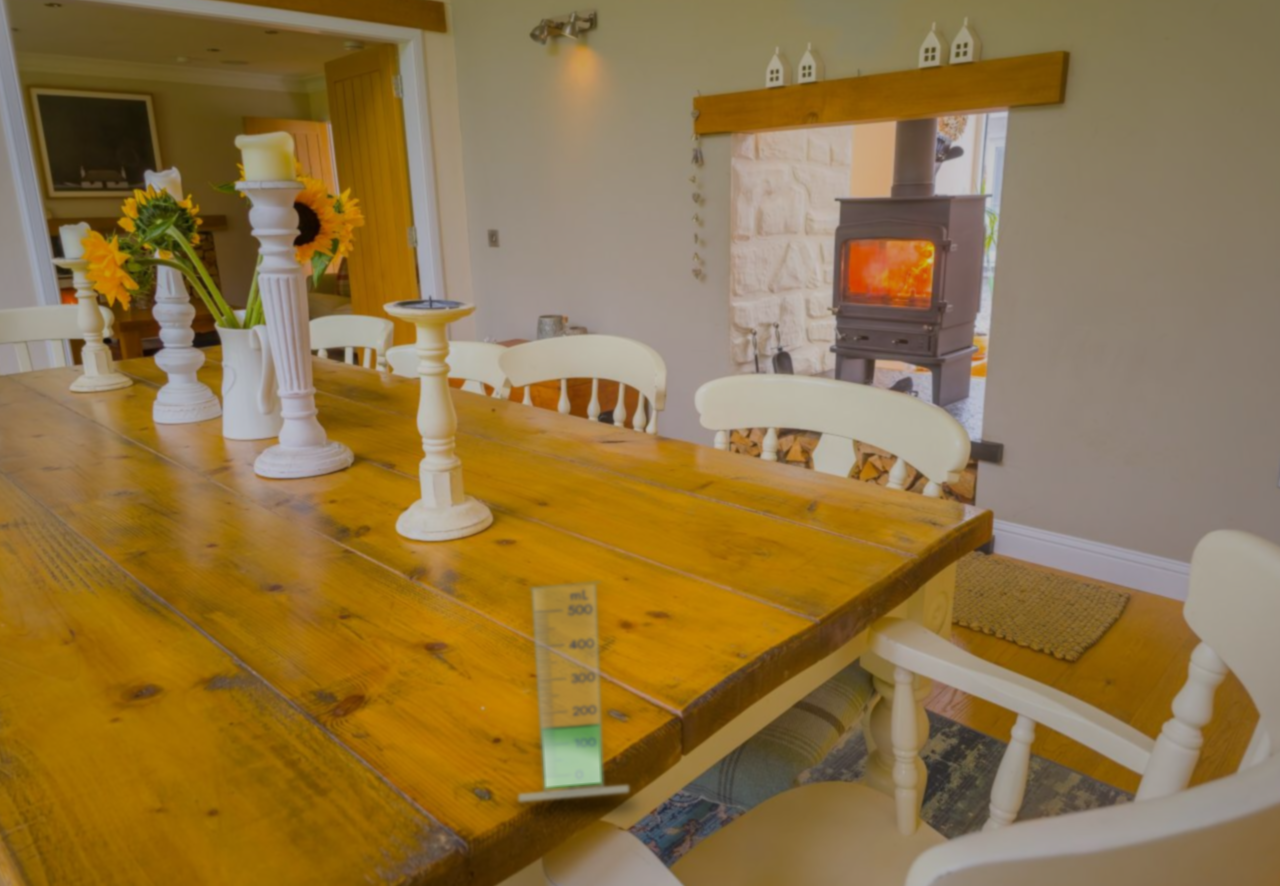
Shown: 150
